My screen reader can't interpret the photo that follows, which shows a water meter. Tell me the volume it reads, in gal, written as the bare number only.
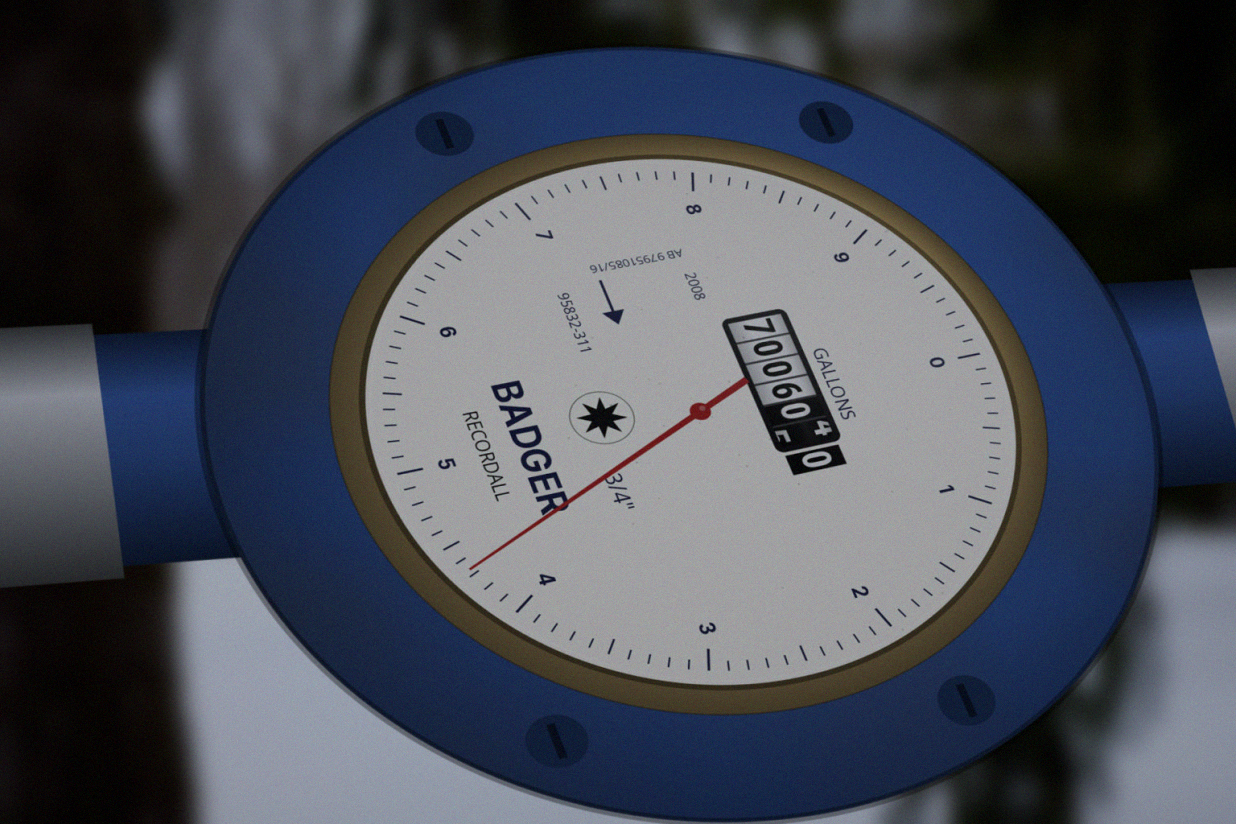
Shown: 7006044.3
